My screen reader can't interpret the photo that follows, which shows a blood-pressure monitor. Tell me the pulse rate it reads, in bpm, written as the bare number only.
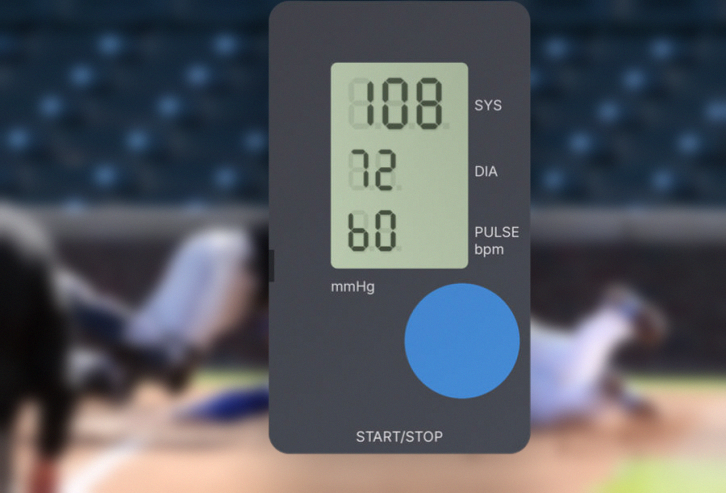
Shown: 60
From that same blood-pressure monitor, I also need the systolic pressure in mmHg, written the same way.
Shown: 108
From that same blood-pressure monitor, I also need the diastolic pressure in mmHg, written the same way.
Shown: 72
